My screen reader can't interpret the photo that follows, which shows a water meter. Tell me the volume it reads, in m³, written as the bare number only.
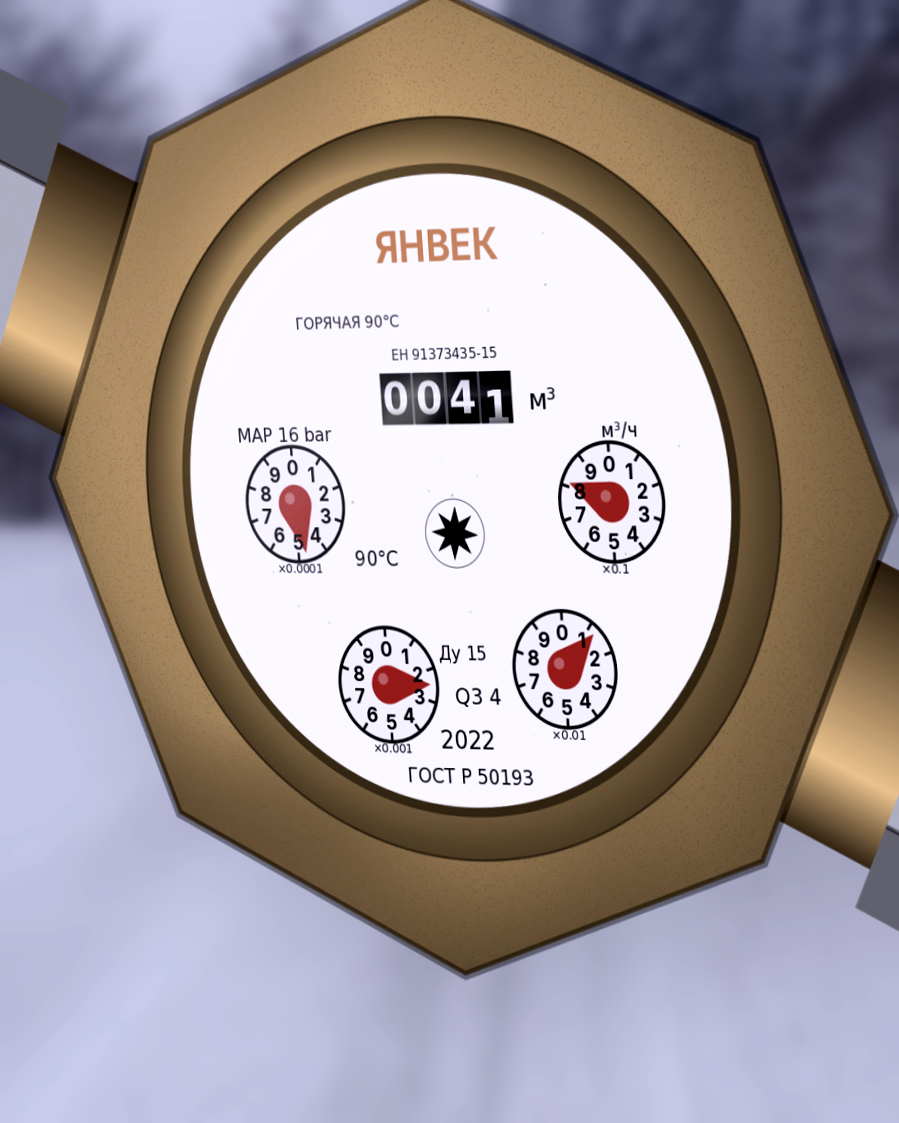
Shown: 40.8124
